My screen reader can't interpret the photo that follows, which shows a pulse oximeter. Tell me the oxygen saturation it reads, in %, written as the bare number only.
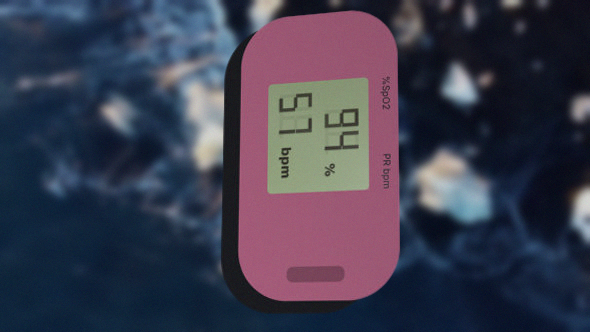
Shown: 94
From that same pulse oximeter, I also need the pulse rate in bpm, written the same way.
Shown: 57
